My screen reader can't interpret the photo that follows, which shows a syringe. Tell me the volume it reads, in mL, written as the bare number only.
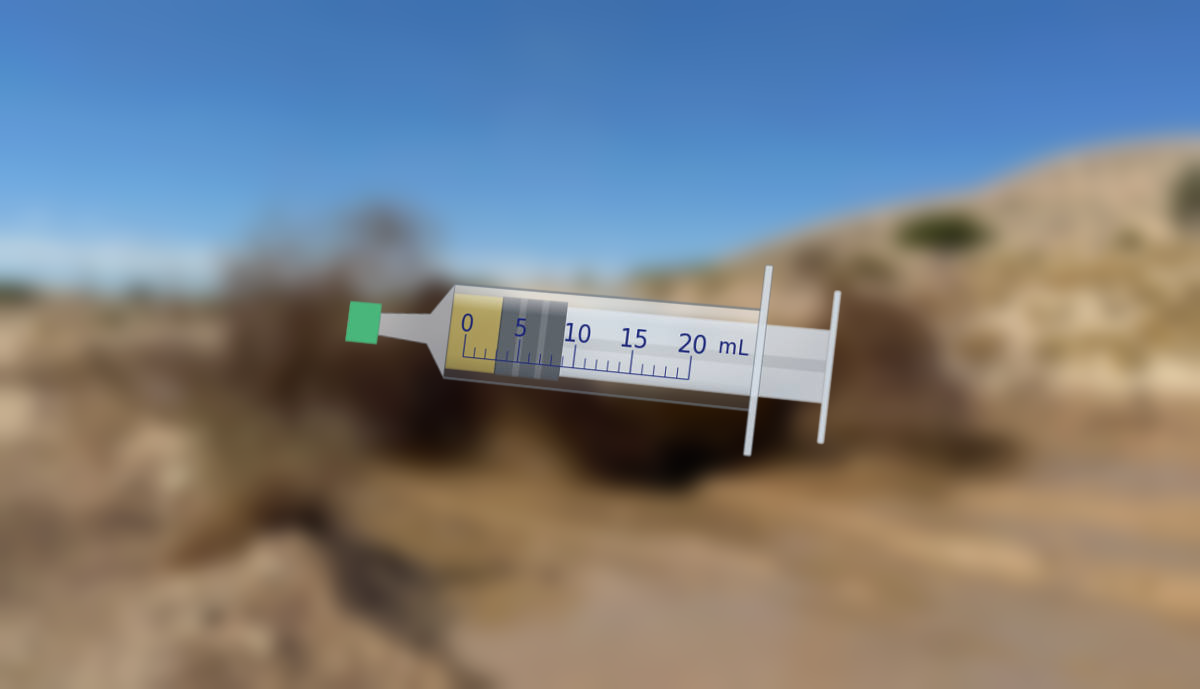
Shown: 3
